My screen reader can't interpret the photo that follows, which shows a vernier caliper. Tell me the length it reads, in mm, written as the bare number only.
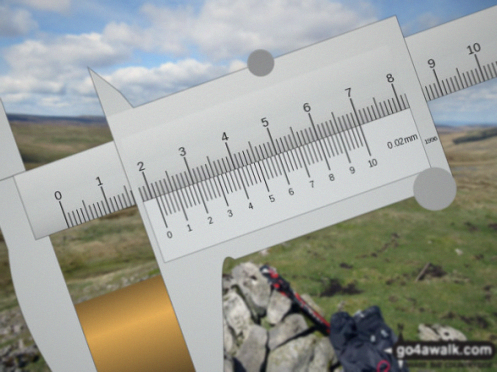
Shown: 21.0
